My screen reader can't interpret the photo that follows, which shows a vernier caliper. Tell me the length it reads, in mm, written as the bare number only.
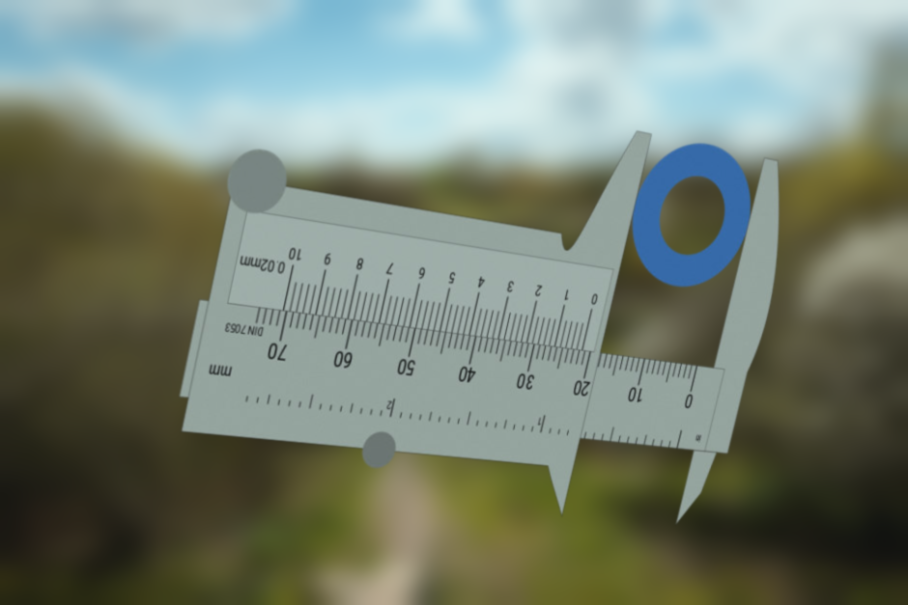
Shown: 21.5
